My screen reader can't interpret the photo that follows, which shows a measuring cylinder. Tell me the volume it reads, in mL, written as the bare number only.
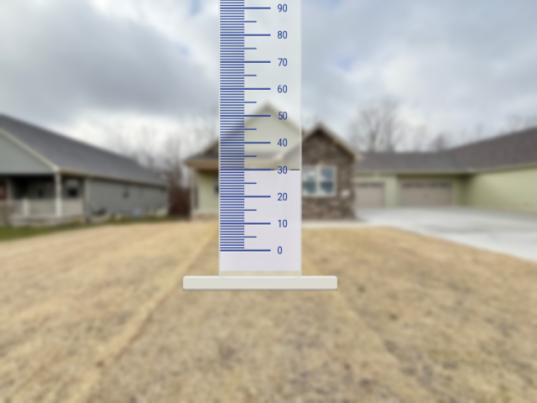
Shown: 30
